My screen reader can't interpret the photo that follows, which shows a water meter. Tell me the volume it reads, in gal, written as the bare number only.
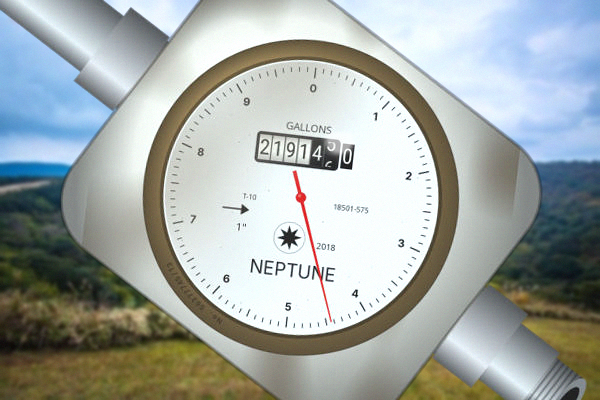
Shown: 2191454.4
